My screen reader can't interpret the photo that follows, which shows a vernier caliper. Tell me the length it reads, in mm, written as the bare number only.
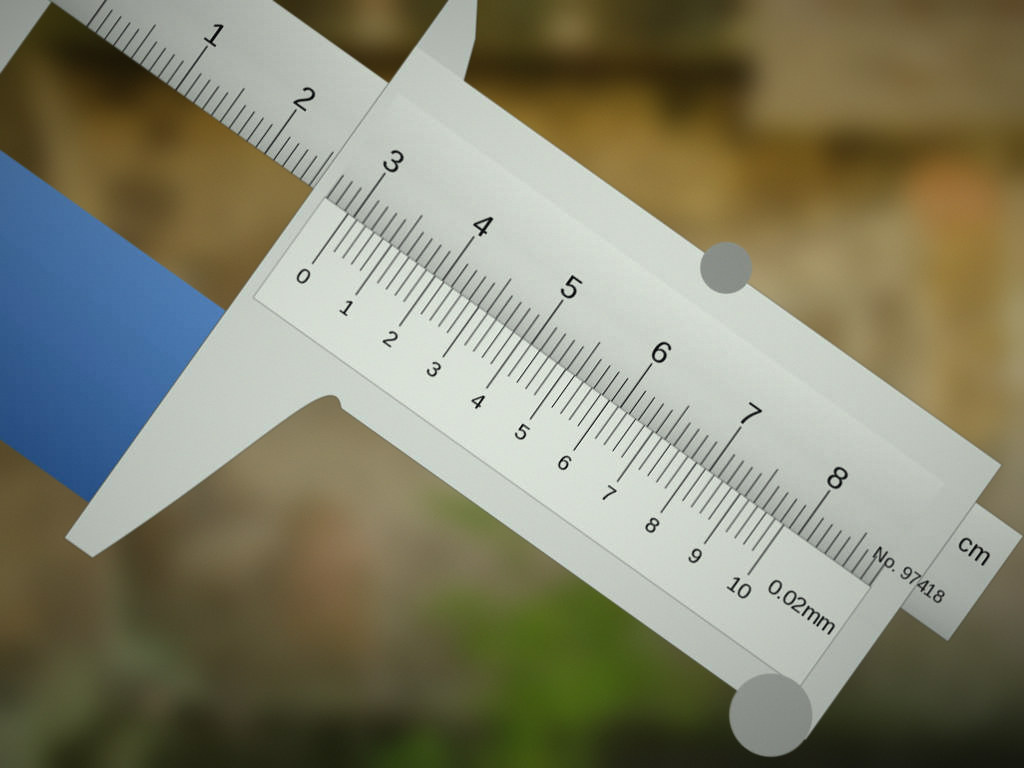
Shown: 29.4
